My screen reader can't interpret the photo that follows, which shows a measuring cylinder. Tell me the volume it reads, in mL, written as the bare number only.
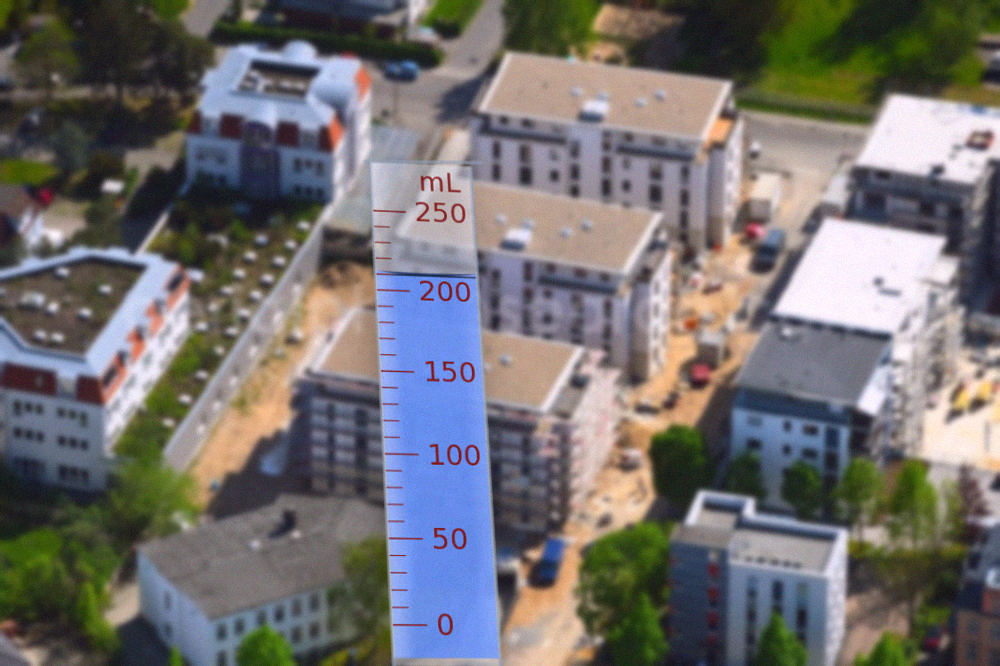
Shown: 210
